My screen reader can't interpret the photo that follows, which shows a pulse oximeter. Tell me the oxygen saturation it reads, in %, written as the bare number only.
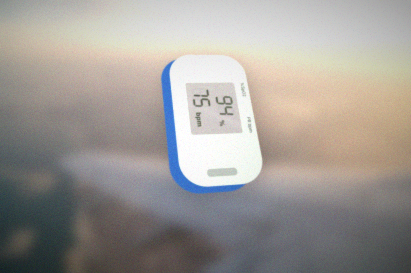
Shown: 94
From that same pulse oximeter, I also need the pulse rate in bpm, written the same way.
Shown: 75
